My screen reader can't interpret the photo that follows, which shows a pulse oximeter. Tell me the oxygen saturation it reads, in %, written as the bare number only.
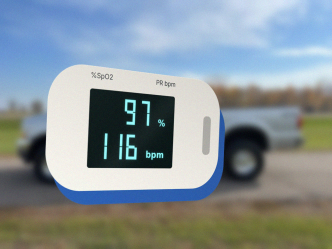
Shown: 97
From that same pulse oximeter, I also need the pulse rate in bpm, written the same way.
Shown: 116
